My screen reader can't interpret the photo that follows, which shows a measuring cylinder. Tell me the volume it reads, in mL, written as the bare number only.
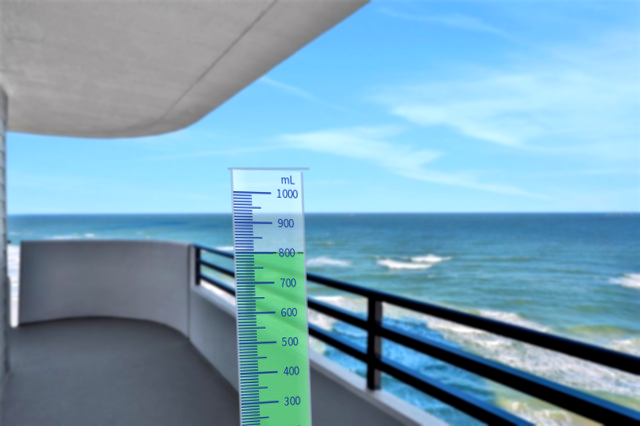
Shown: 800
